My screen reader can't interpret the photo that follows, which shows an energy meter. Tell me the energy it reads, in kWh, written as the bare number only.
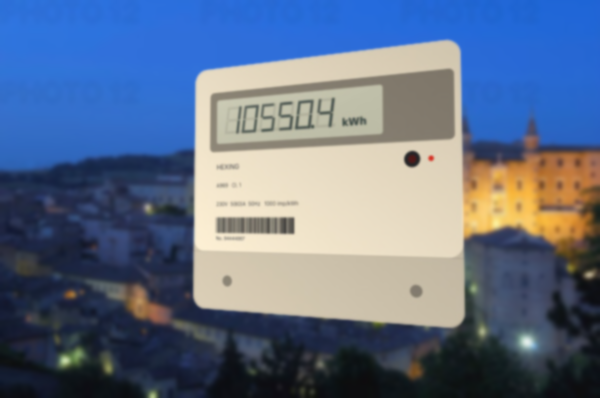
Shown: 10550.4
